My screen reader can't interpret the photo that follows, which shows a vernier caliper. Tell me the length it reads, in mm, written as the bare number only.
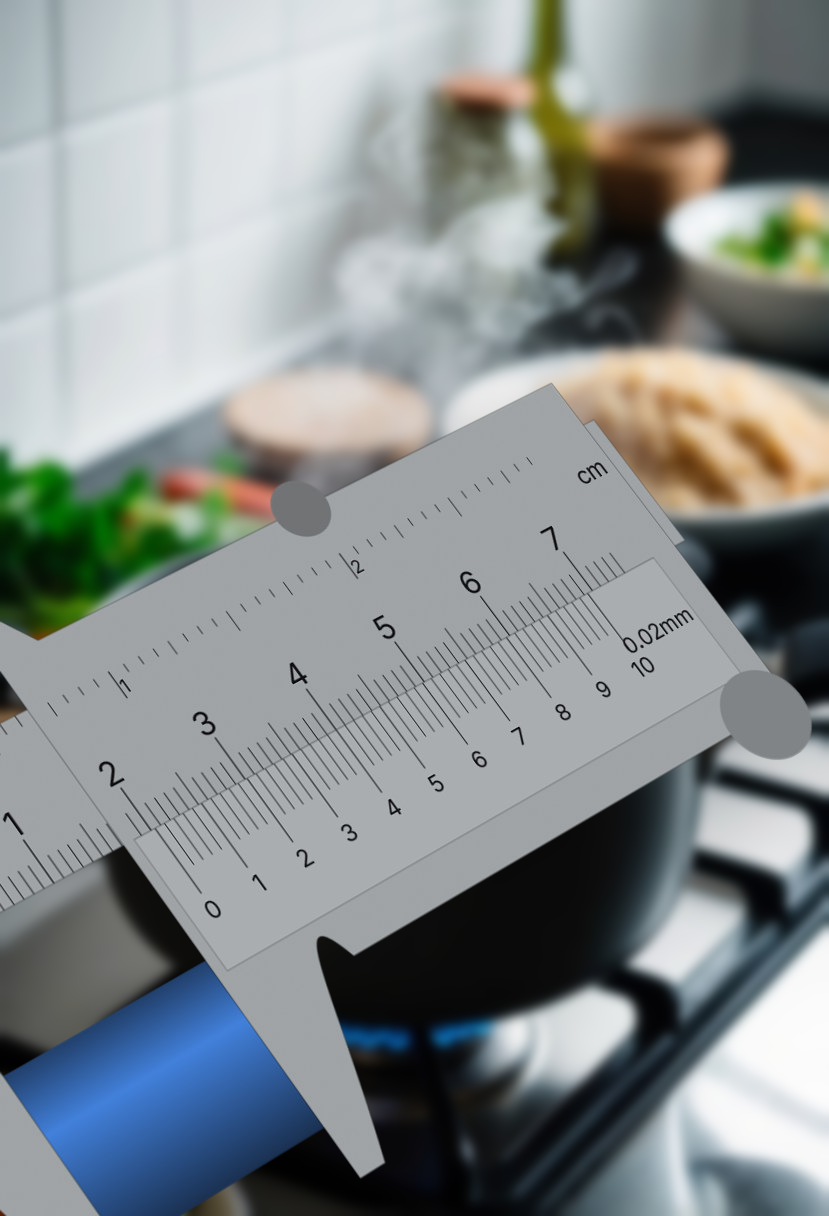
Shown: 20.4
